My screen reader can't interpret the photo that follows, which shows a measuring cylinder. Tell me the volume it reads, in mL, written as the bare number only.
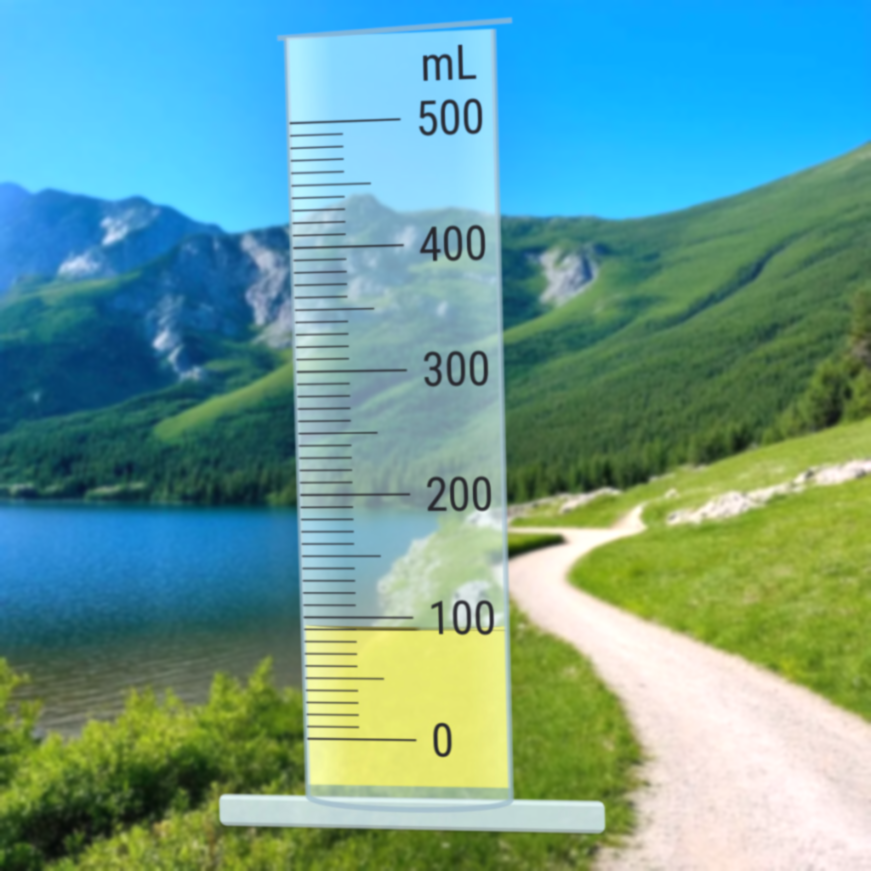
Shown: 90
